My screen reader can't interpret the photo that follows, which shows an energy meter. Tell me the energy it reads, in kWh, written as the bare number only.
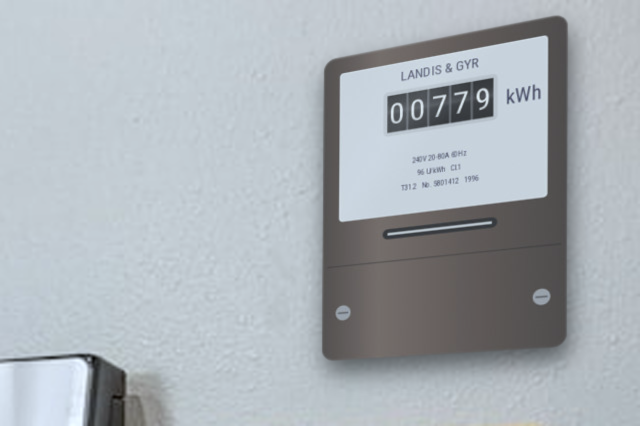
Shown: 779
